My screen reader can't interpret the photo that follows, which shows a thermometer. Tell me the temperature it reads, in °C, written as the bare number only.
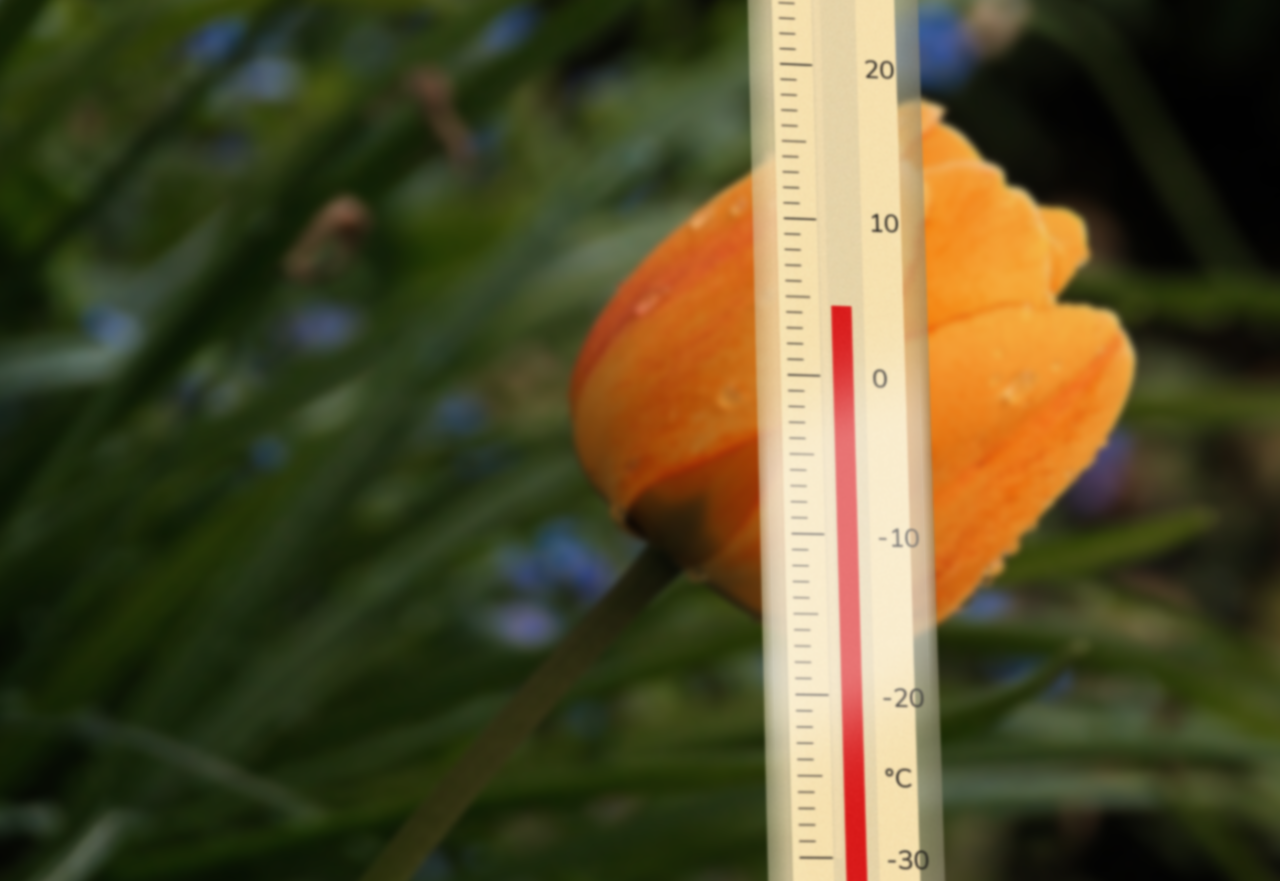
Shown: 4.5
